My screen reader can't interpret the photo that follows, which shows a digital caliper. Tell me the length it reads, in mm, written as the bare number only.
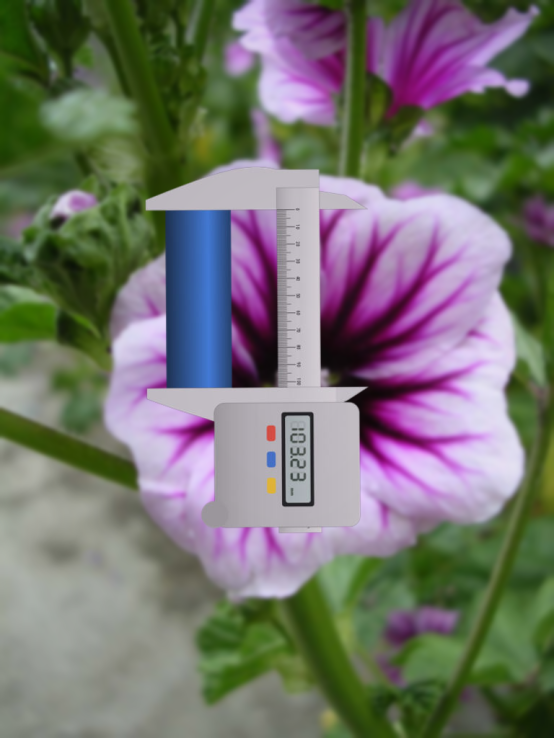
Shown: 103.23
